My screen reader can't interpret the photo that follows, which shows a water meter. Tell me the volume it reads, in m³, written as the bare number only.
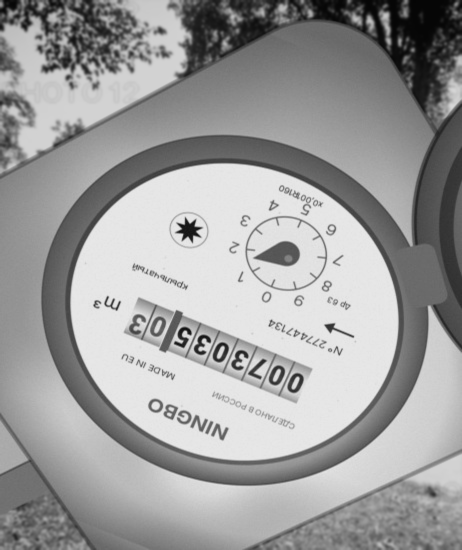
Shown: 73035.031
